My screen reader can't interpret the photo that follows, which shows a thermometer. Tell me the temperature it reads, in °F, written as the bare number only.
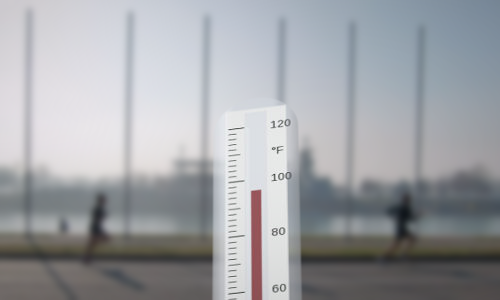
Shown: 96
